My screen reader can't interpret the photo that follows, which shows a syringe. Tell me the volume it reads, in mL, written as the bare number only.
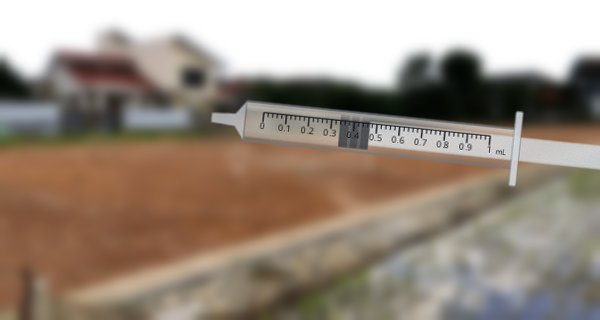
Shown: 0.34
